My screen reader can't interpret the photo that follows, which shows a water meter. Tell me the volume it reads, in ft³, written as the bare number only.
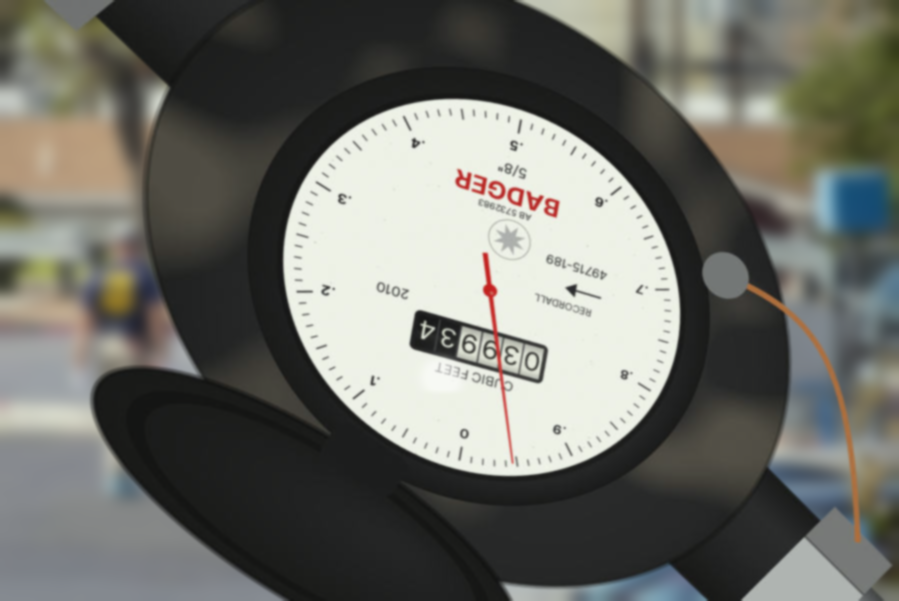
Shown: 39933.95
